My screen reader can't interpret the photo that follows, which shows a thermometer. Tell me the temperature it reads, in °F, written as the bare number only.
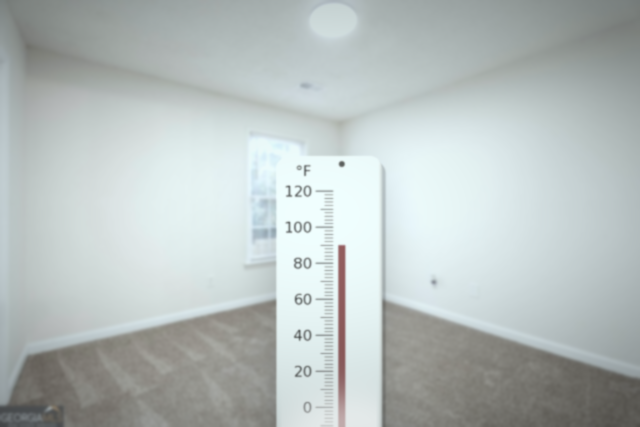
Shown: 90
